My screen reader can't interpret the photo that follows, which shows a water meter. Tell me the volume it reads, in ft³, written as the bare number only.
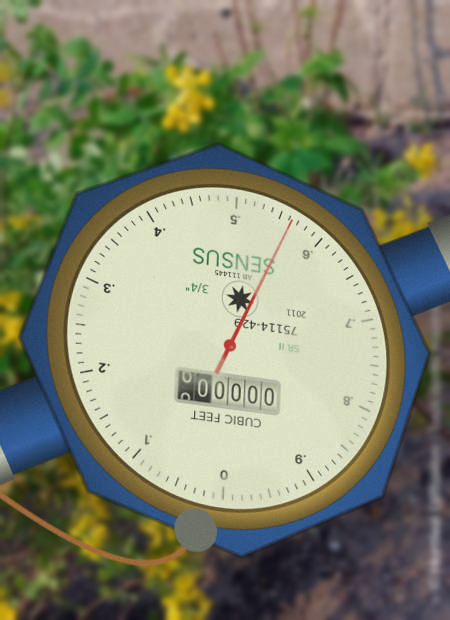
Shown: 8.56
